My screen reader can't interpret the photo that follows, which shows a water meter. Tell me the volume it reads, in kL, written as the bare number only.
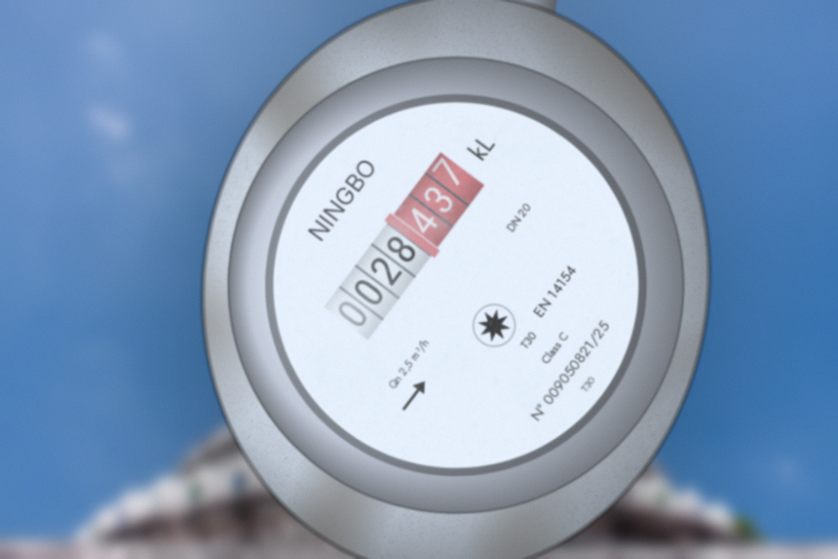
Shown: 28.437
